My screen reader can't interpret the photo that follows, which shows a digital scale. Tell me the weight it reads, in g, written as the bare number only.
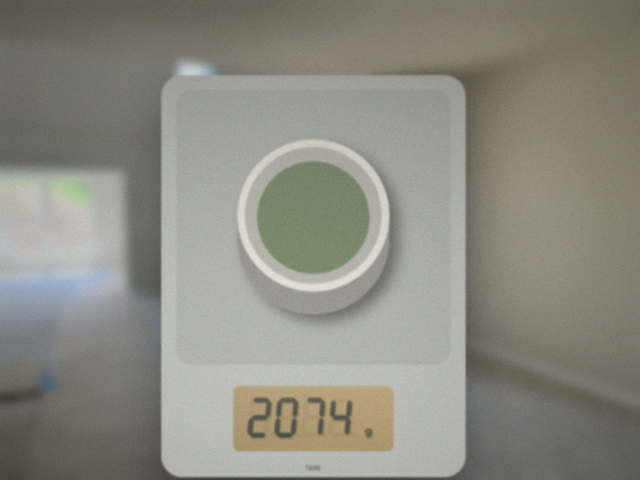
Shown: 2074
